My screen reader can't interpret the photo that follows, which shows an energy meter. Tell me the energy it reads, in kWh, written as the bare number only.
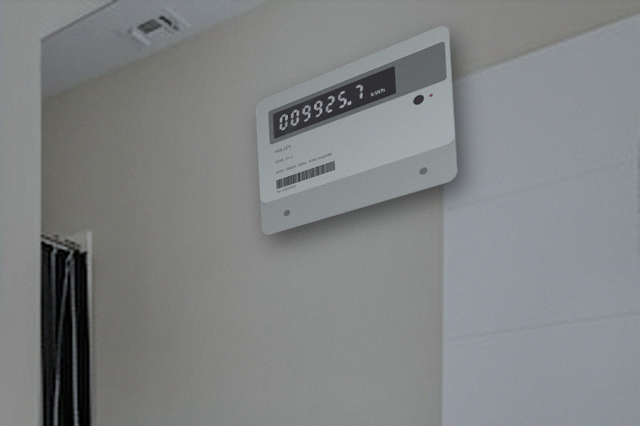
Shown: 9925.7
